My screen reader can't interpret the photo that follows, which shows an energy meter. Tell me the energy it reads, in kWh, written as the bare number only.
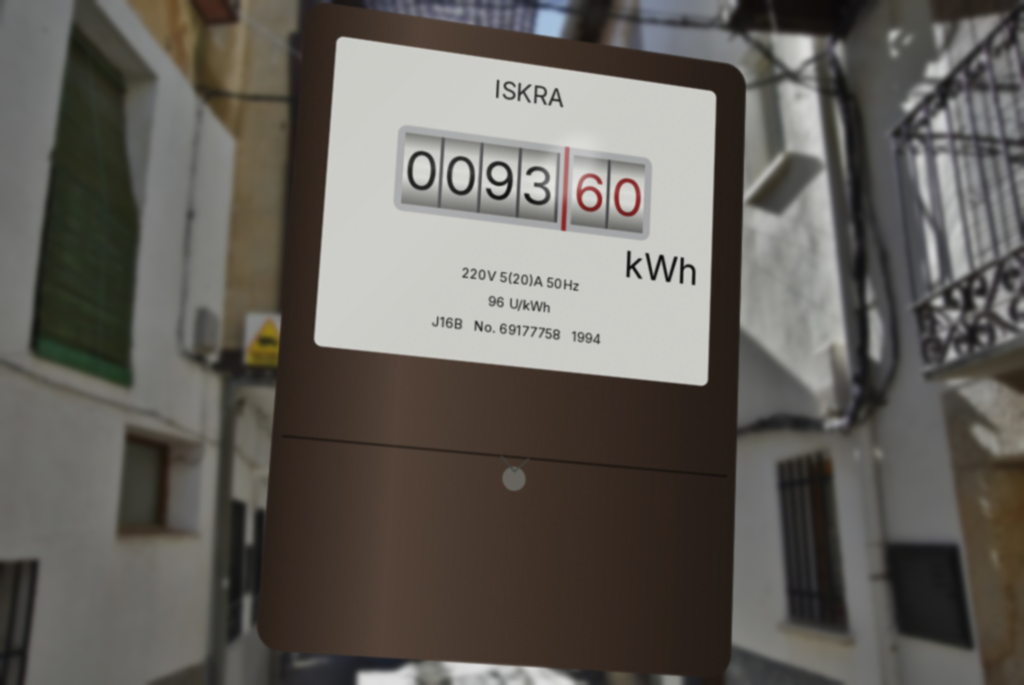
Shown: 93.60
